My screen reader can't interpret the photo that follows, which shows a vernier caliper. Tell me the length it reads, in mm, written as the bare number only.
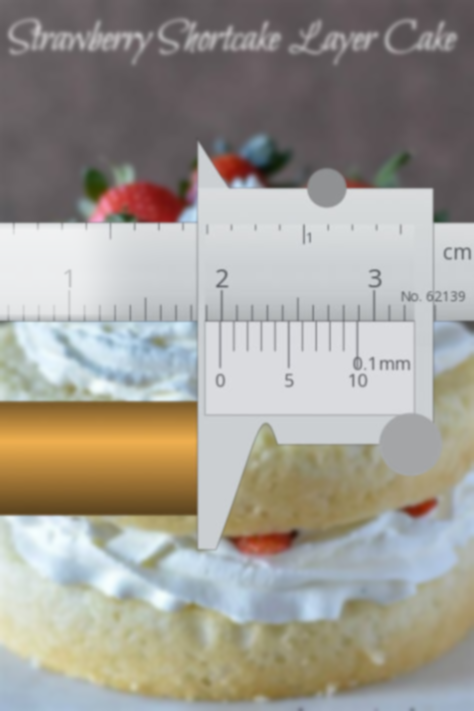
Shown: 19.9
